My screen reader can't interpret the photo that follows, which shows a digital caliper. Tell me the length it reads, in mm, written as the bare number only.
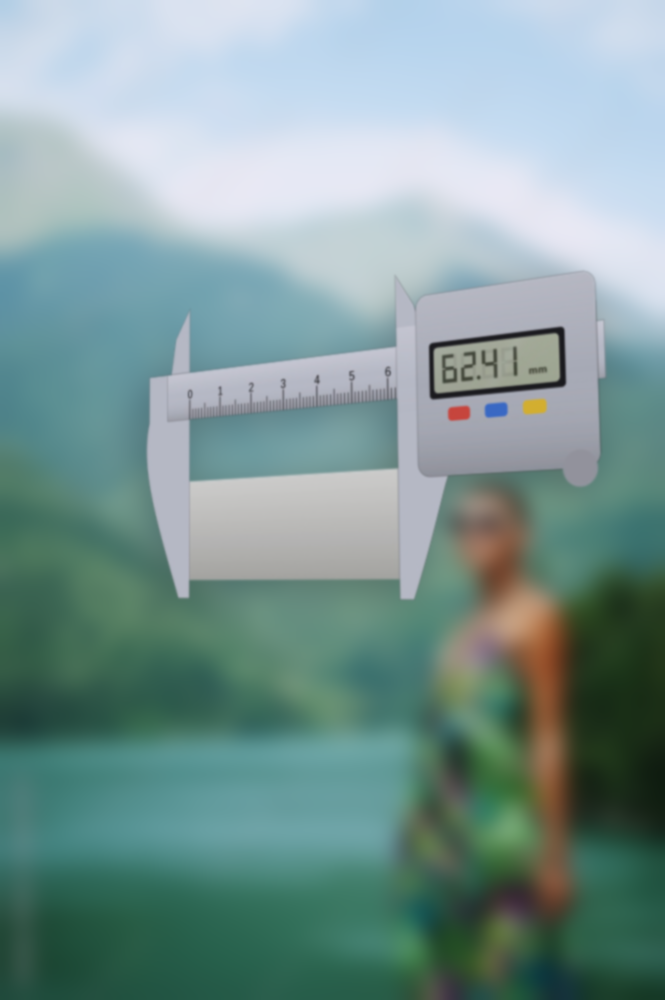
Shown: 62.41
